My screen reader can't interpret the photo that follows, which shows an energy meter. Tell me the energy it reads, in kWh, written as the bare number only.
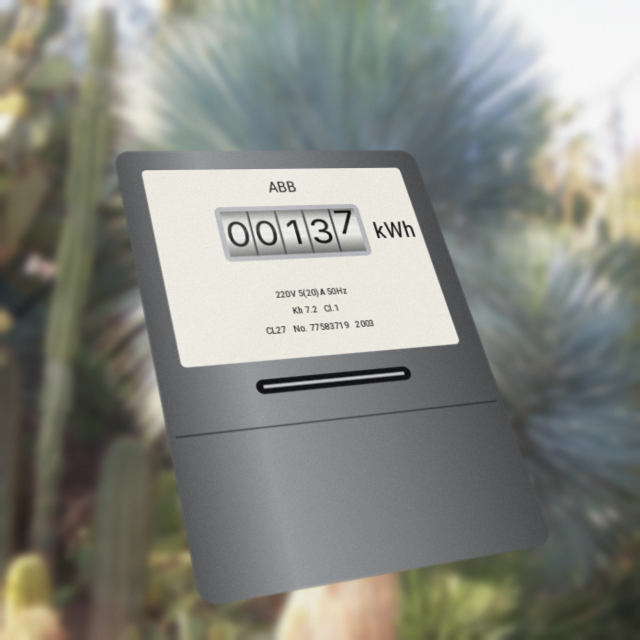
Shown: 137
